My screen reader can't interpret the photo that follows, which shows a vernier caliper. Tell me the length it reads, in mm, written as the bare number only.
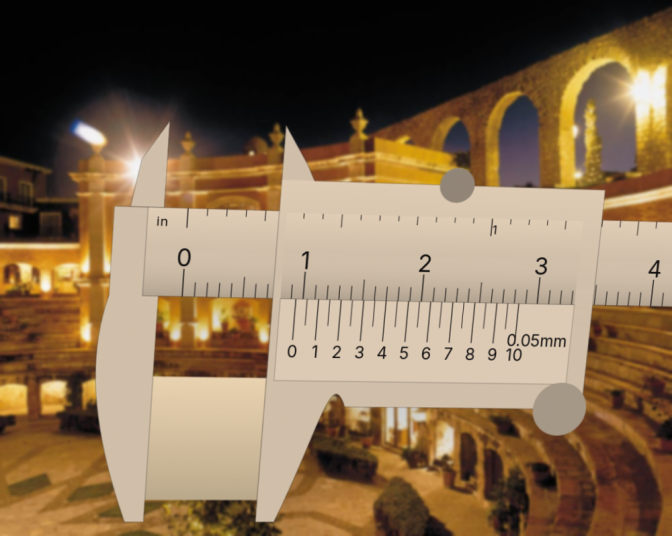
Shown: 9.4
